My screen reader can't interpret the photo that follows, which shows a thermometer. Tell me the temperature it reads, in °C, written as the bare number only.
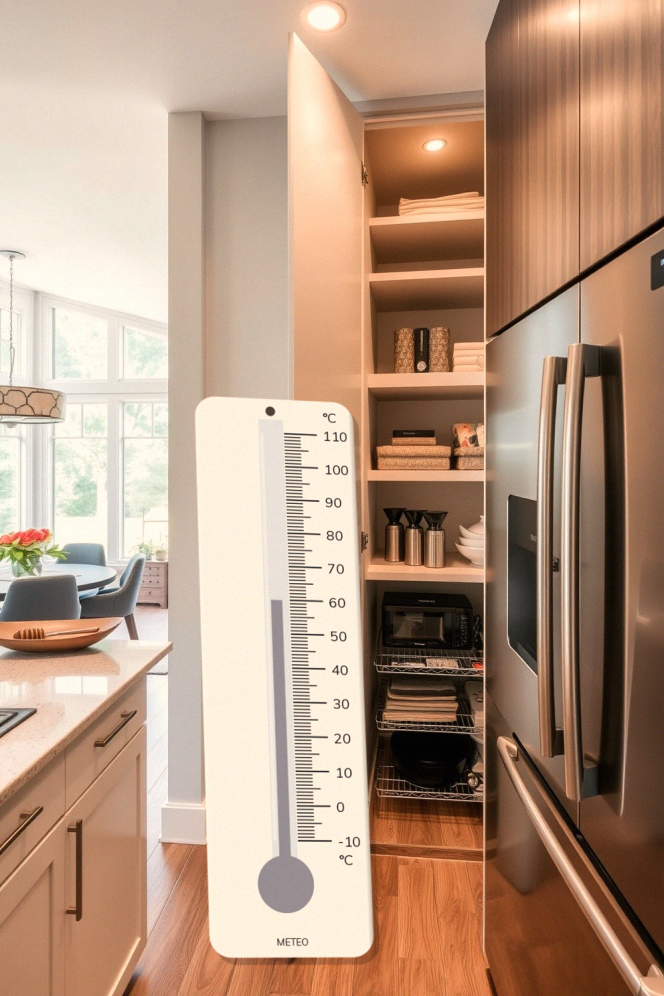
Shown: 60
